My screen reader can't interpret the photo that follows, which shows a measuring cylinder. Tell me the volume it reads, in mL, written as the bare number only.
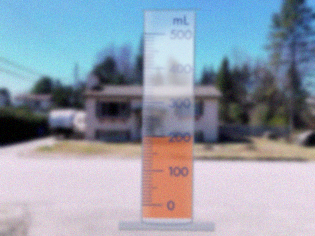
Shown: 200
